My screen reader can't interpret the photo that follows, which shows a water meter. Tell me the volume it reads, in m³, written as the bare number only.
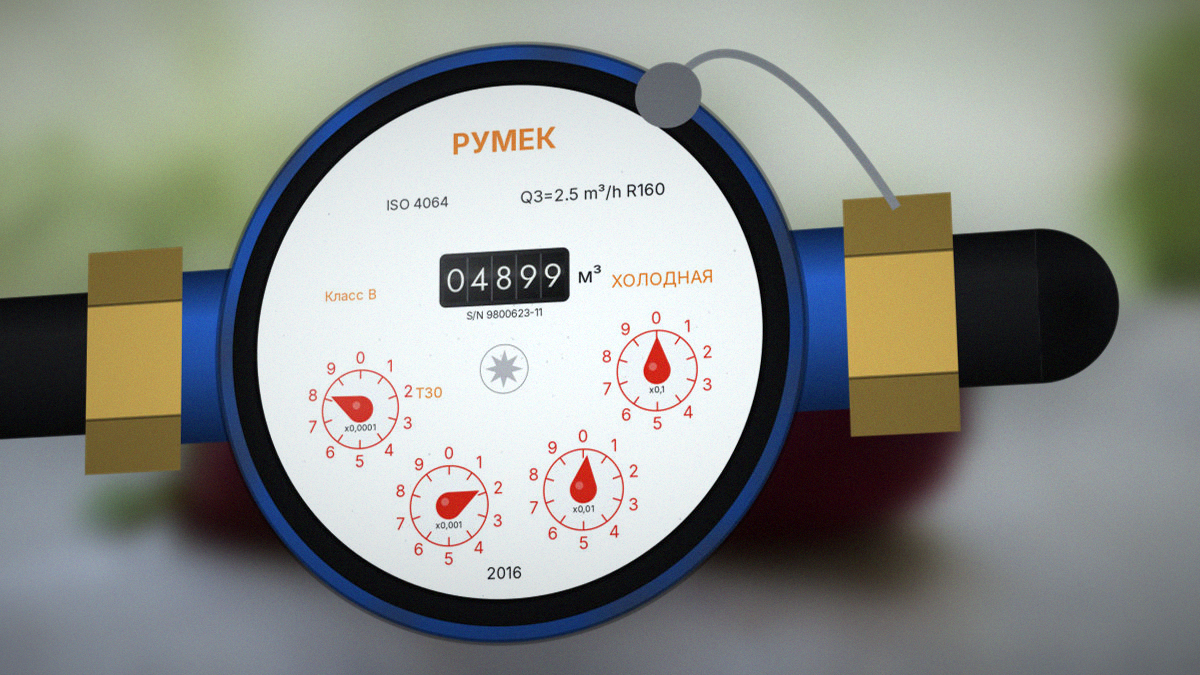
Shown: 4899.0018
